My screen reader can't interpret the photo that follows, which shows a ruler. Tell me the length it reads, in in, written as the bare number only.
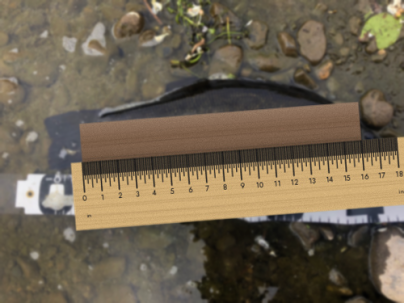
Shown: 16
